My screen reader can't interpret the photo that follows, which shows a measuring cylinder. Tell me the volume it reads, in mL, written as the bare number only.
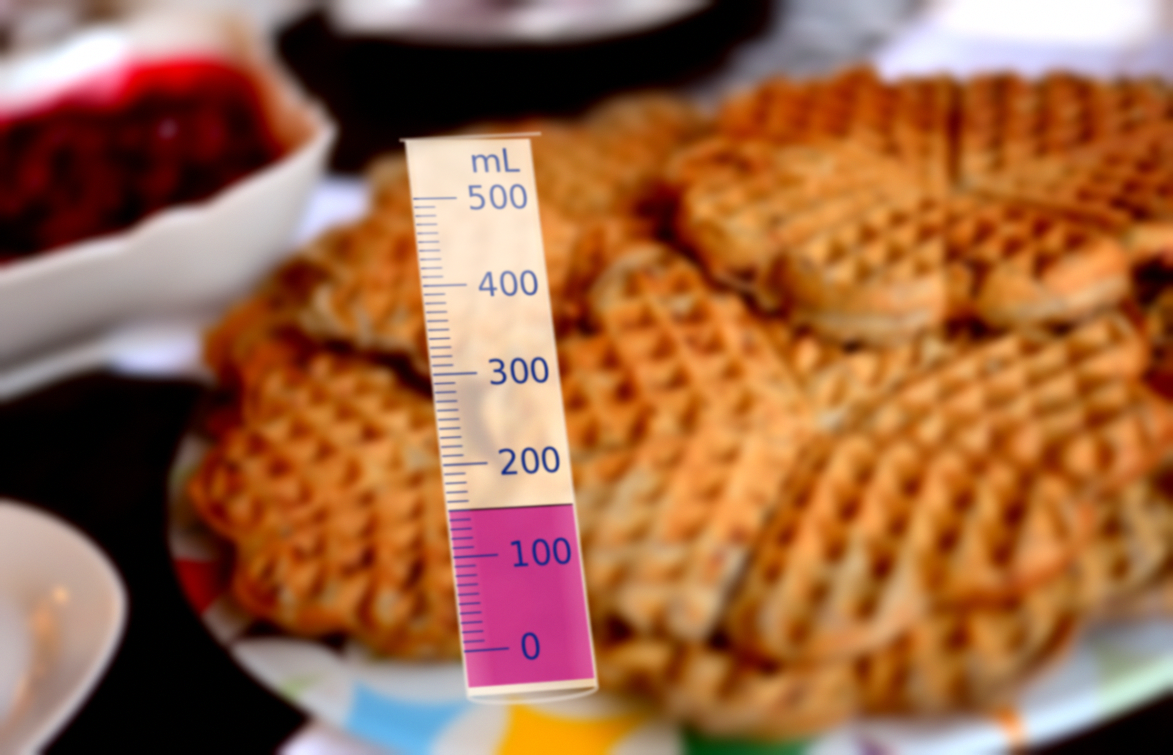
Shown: 150
